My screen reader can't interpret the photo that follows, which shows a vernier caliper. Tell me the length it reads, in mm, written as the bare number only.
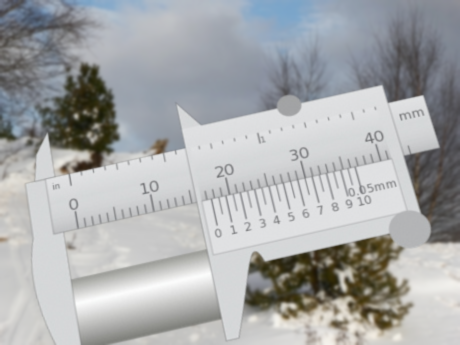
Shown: 17.6
